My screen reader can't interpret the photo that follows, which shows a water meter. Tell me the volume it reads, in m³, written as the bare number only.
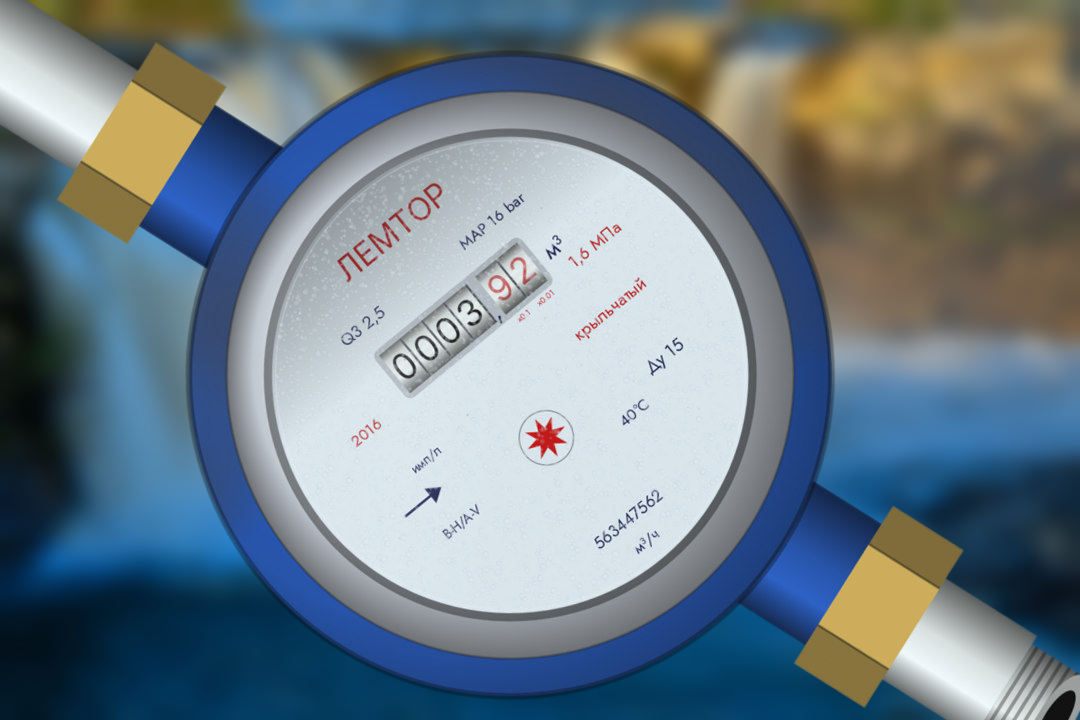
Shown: 3.92
